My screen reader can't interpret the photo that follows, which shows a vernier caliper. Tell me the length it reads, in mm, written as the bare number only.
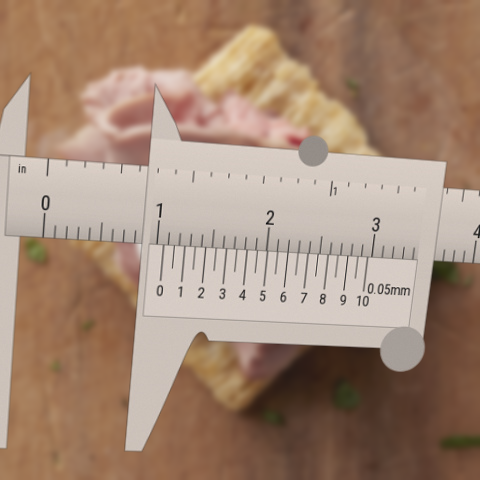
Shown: 10.6
